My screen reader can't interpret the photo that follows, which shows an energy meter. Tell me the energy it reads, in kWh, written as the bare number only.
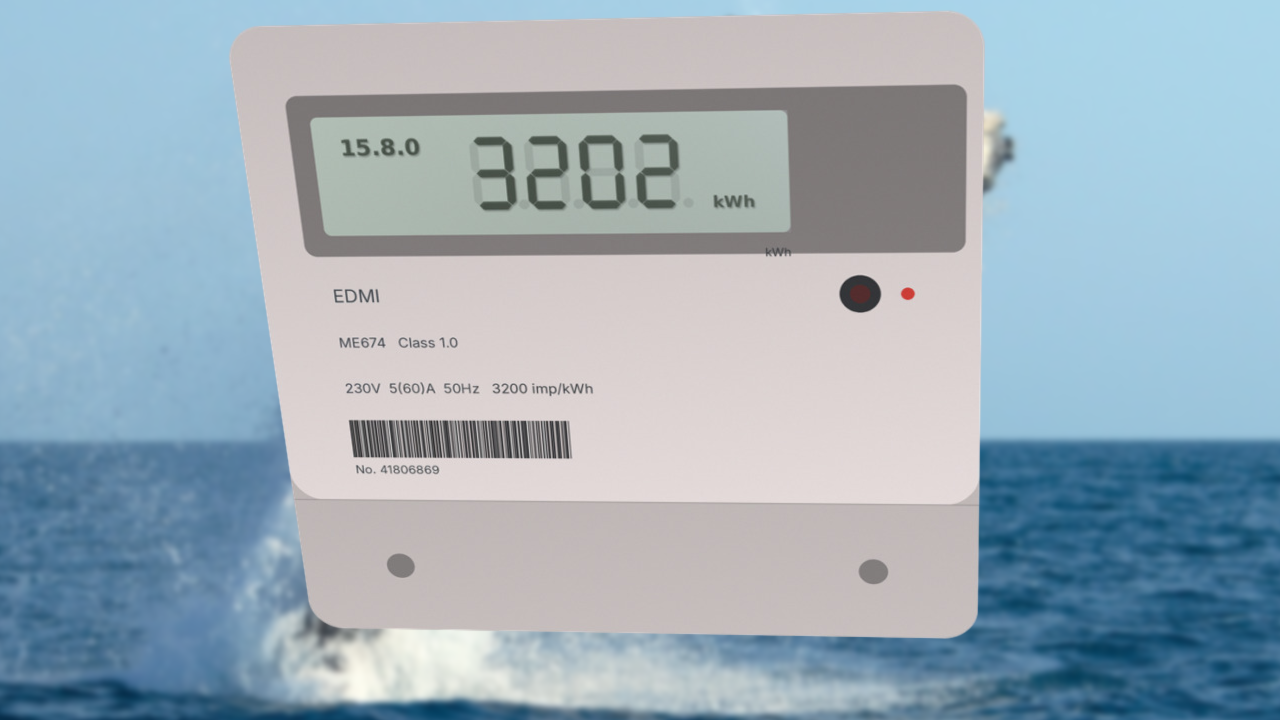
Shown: 3202
